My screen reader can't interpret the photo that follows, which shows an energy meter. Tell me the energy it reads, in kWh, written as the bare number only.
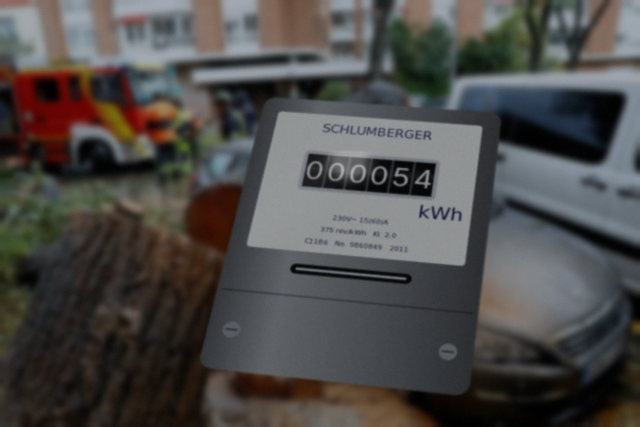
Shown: 54
